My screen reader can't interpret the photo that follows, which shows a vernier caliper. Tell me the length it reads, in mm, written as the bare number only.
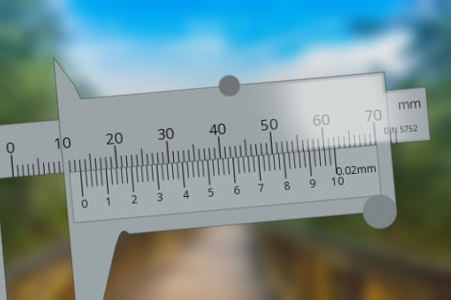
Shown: 13.0
